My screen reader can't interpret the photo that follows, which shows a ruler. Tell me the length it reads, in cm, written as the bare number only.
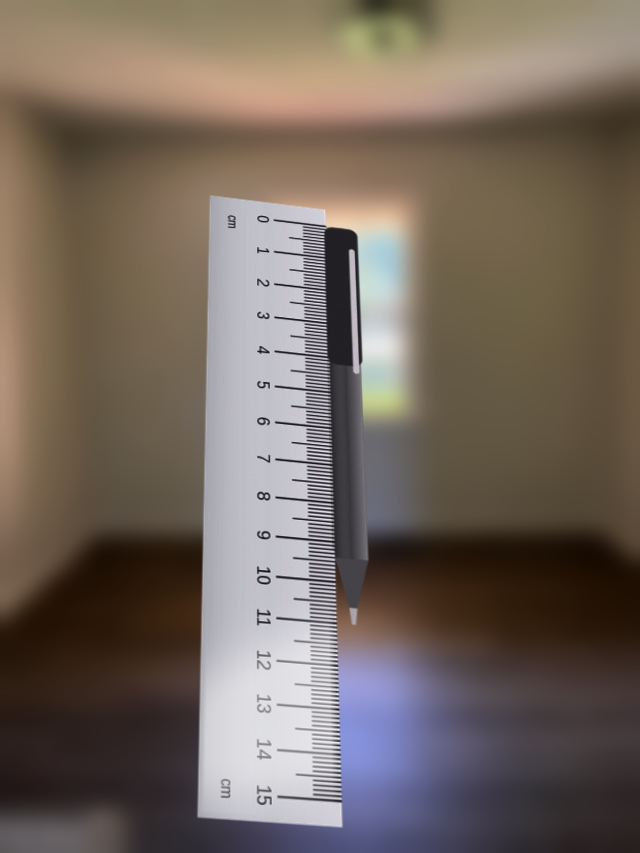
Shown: 11
